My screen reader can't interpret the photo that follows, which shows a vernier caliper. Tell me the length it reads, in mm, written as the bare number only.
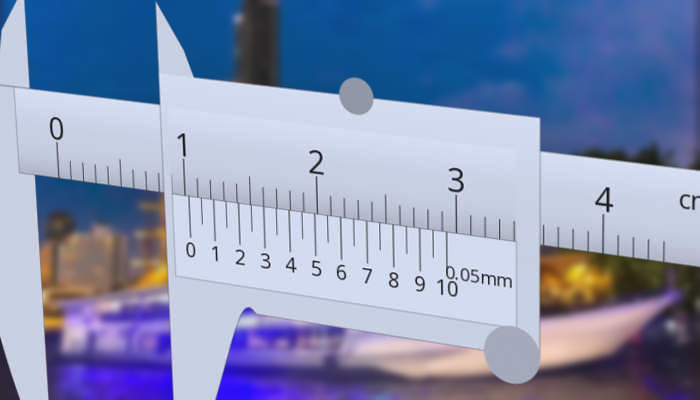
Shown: 10.3
